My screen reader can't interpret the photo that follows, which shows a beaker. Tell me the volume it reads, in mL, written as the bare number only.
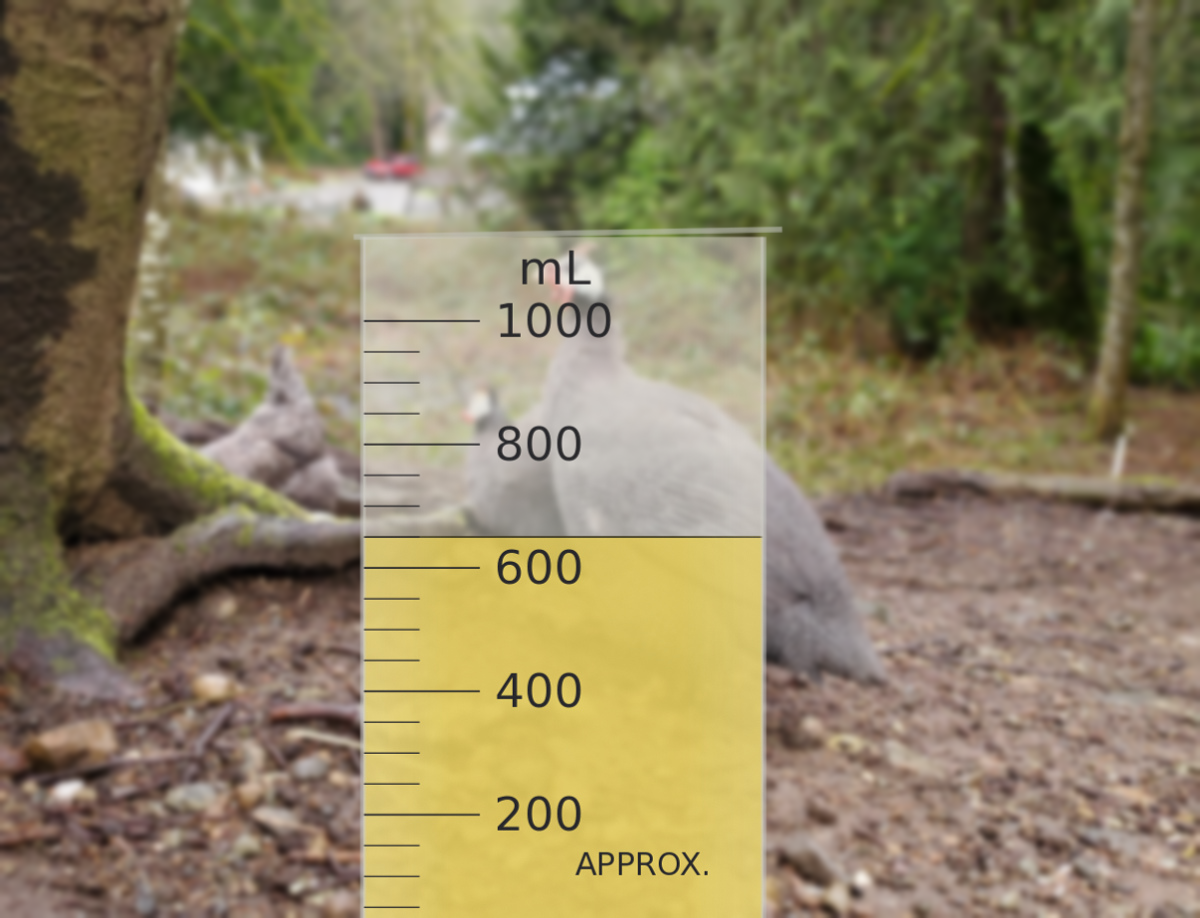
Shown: 650
